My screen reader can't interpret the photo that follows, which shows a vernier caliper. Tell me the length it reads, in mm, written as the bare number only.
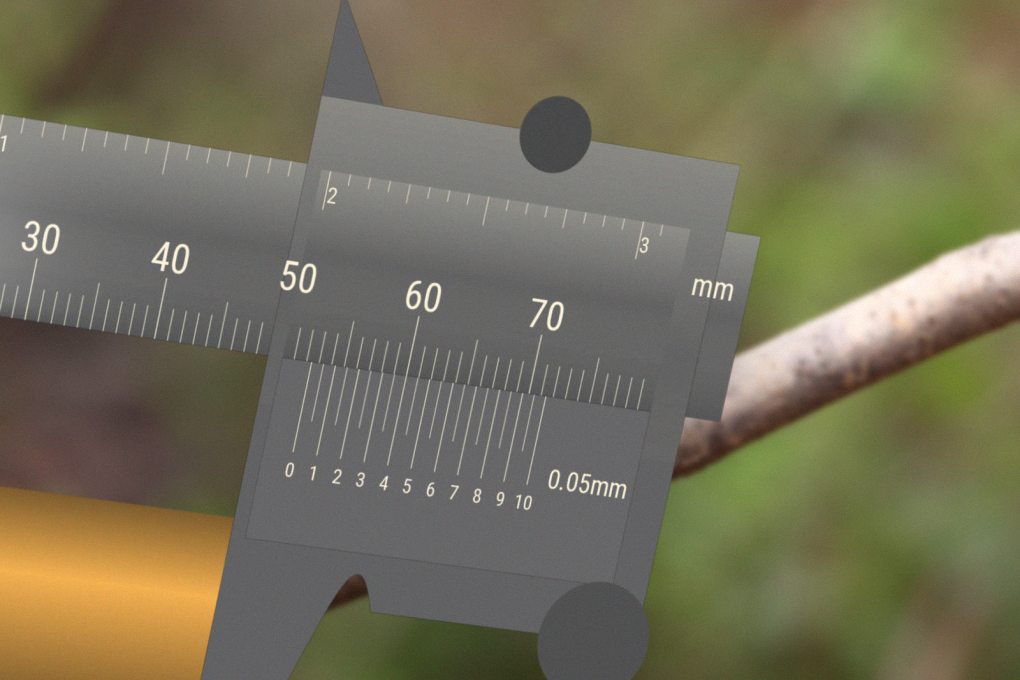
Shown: 52.4
